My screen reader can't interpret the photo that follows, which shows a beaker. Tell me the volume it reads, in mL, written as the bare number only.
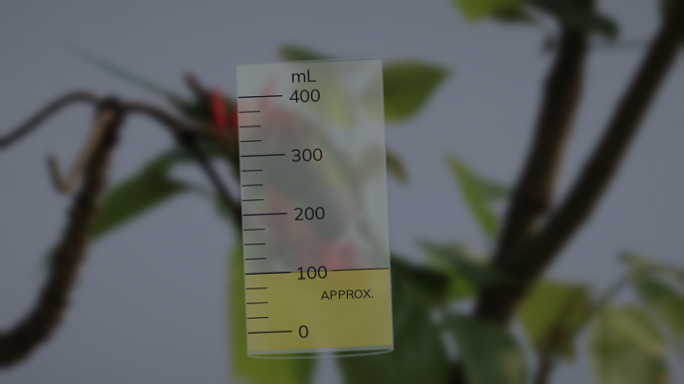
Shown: 100
